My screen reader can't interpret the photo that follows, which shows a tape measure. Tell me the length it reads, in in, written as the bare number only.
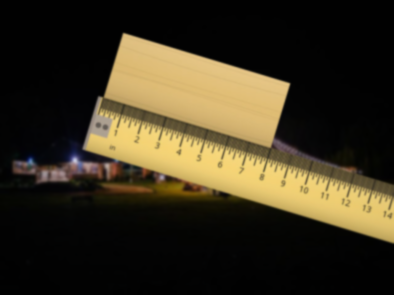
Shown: 8
